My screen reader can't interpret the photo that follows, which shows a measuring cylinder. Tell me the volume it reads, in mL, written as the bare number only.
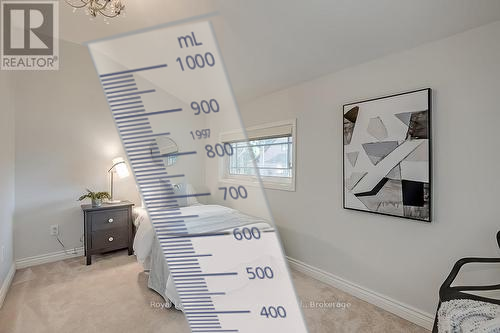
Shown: 600
